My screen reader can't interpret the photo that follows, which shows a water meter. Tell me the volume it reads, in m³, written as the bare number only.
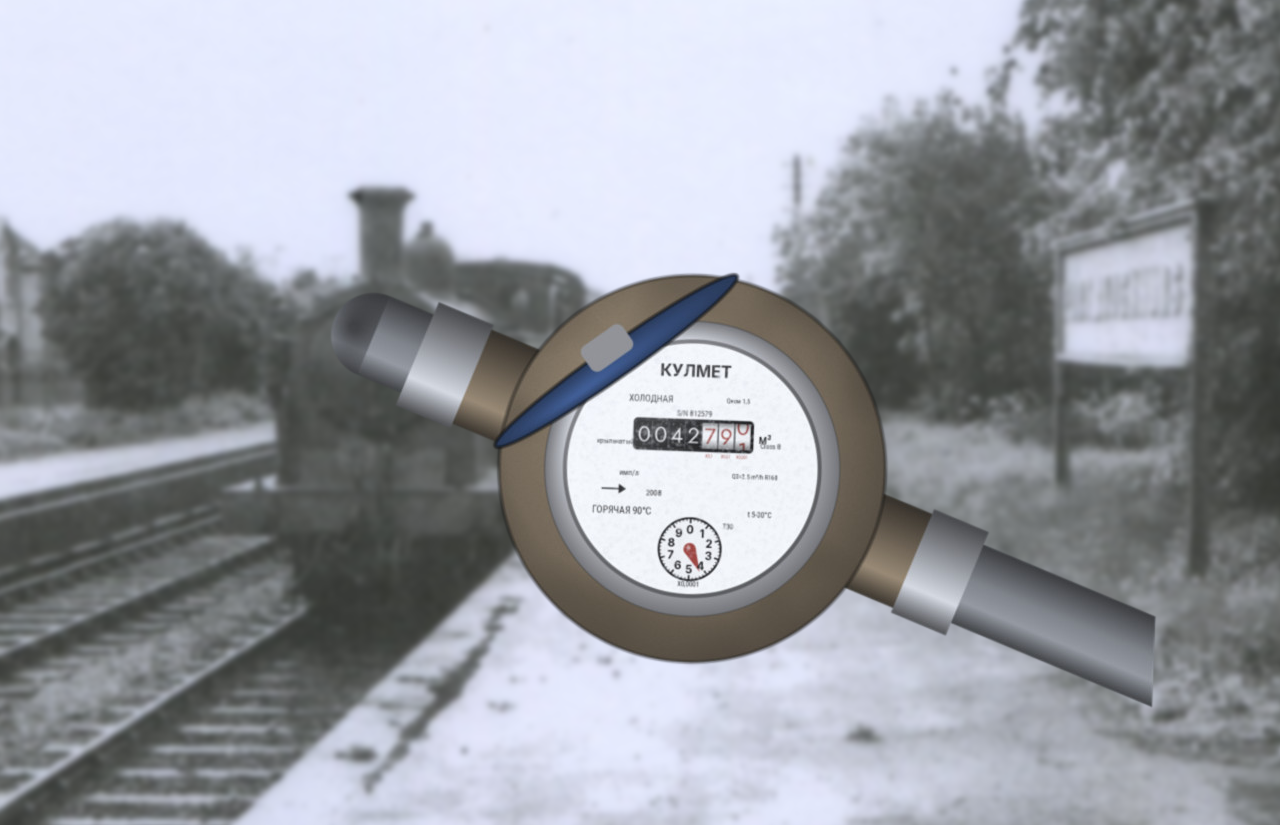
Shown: 42.7904
